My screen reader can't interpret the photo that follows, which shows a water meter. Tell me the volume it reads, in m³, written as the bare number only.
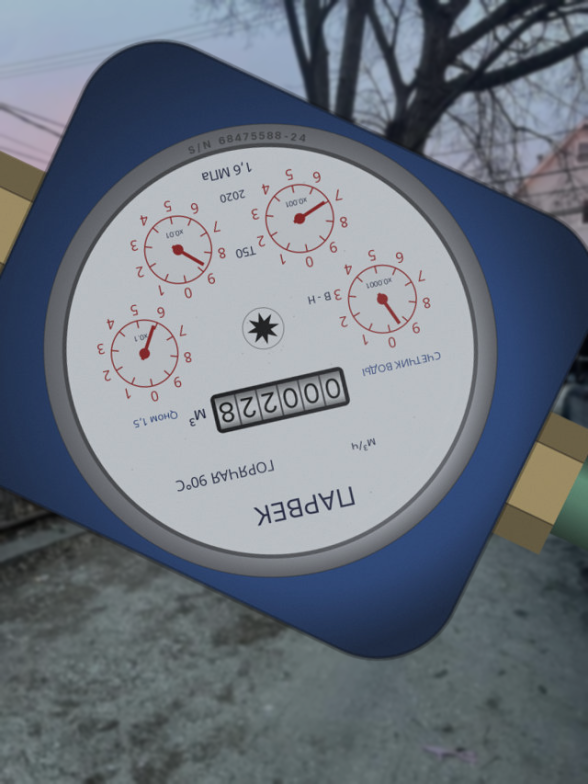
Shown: 228.5869
